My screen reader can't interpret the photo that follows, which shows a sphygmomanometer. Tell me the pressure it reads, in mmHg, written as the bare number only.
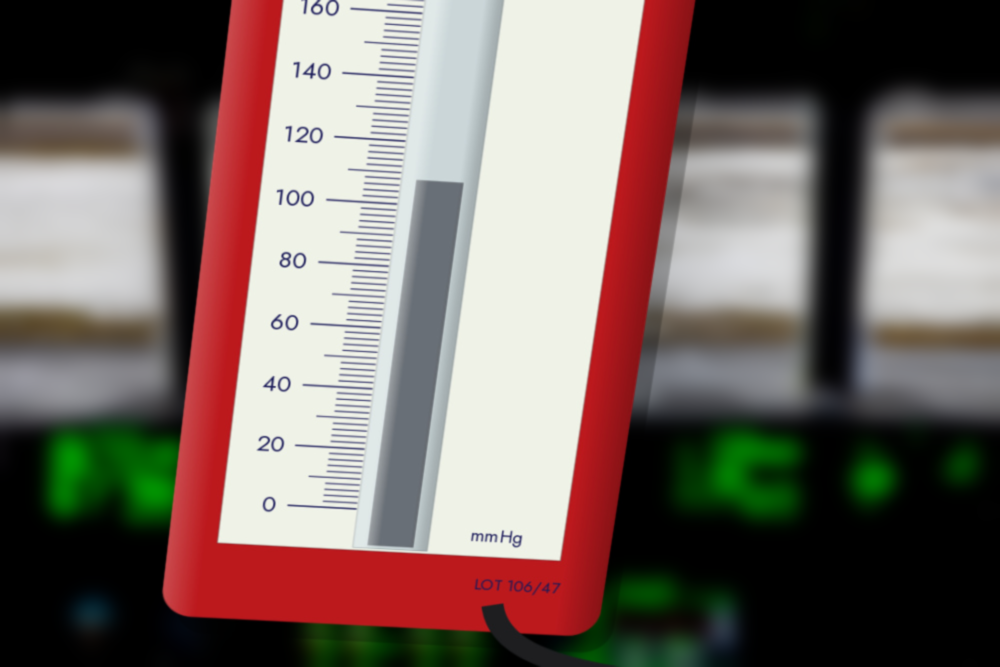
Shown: 108
